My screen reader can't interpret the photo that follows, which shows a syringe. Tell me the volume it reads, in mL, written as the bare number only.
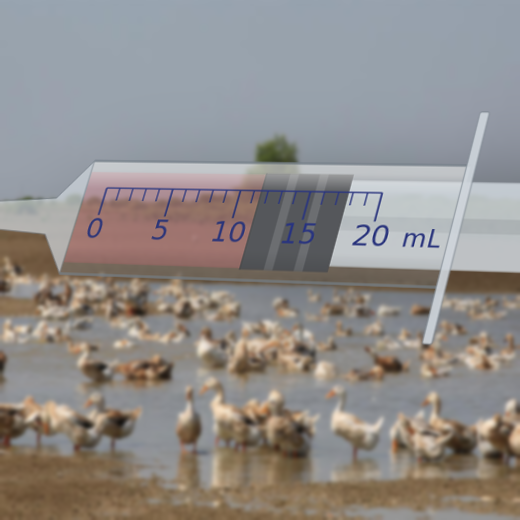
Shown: 11.5
